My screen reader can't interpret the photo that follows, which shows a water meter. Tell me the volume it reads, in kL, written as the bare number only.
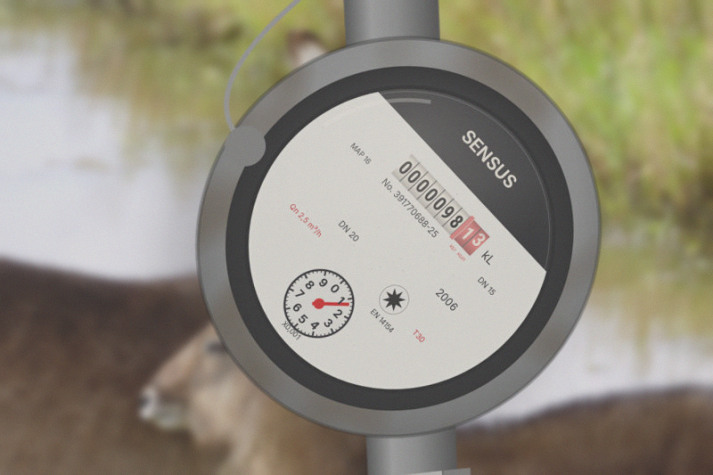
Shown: 98.131
